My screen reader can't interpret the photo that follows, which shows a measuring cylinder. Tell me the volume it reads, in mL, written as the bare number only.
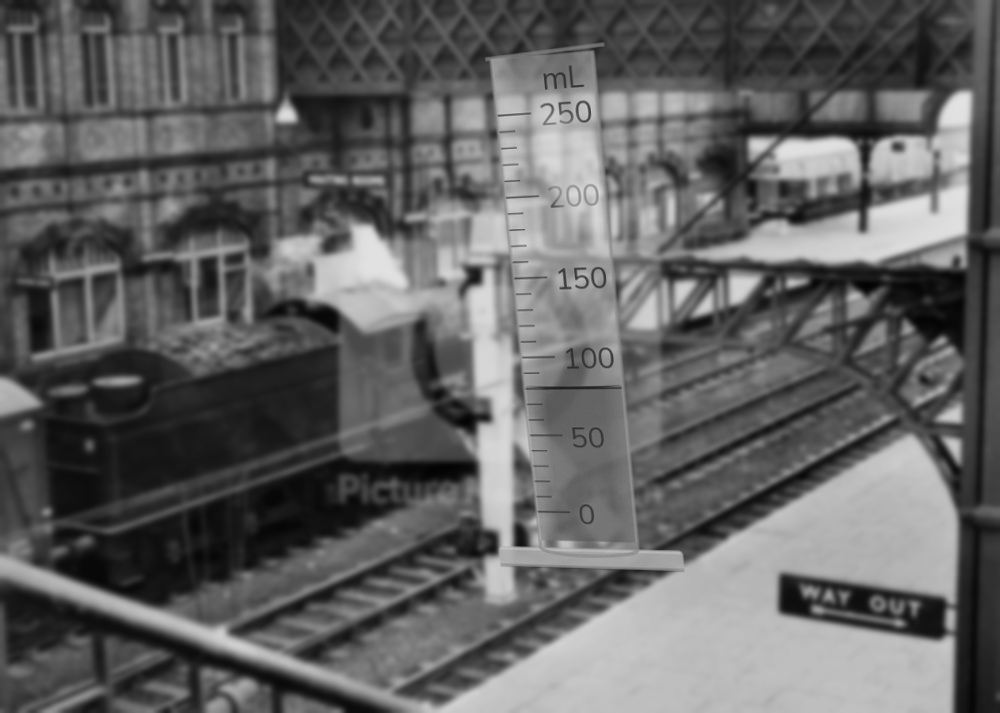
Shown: 80
